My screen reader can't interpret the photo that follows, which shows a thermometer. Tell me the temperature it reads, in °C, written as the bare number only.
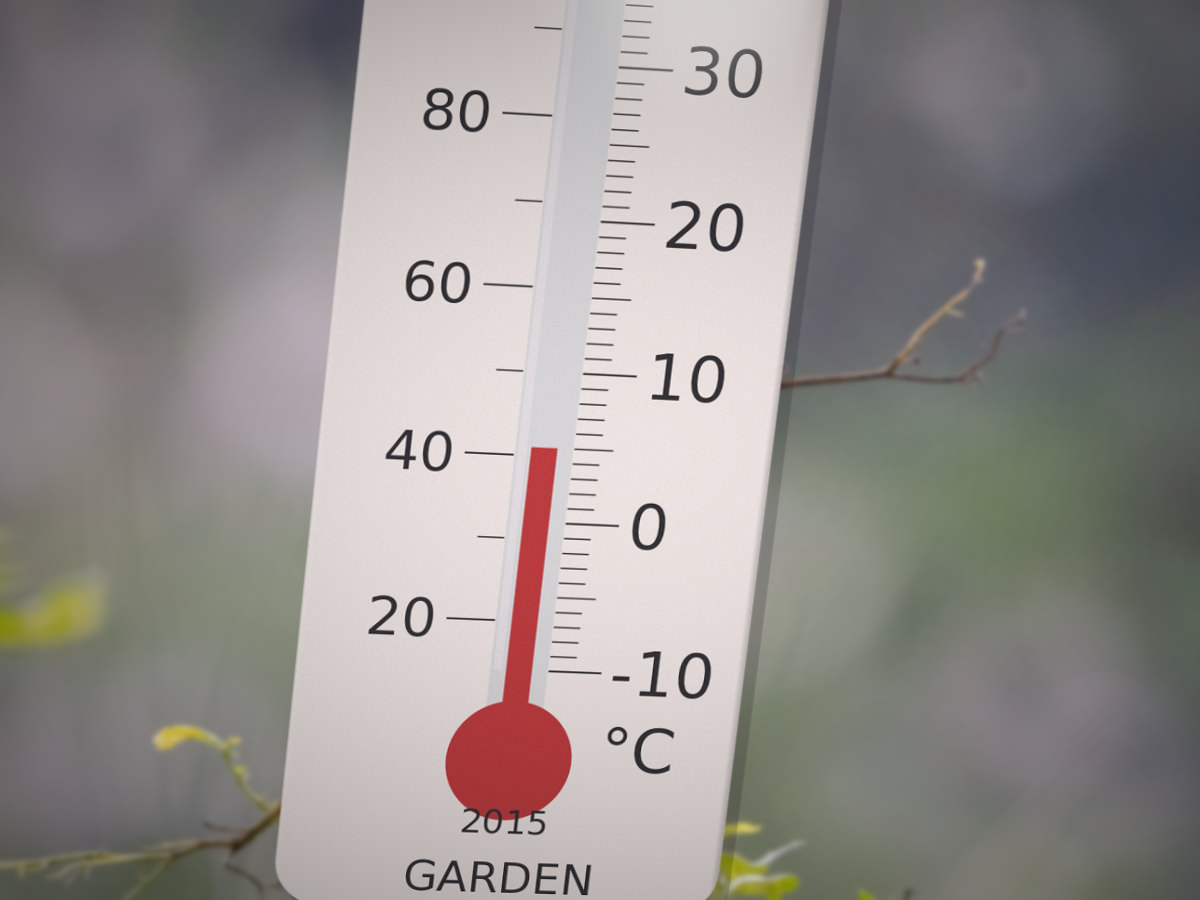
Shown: 5
